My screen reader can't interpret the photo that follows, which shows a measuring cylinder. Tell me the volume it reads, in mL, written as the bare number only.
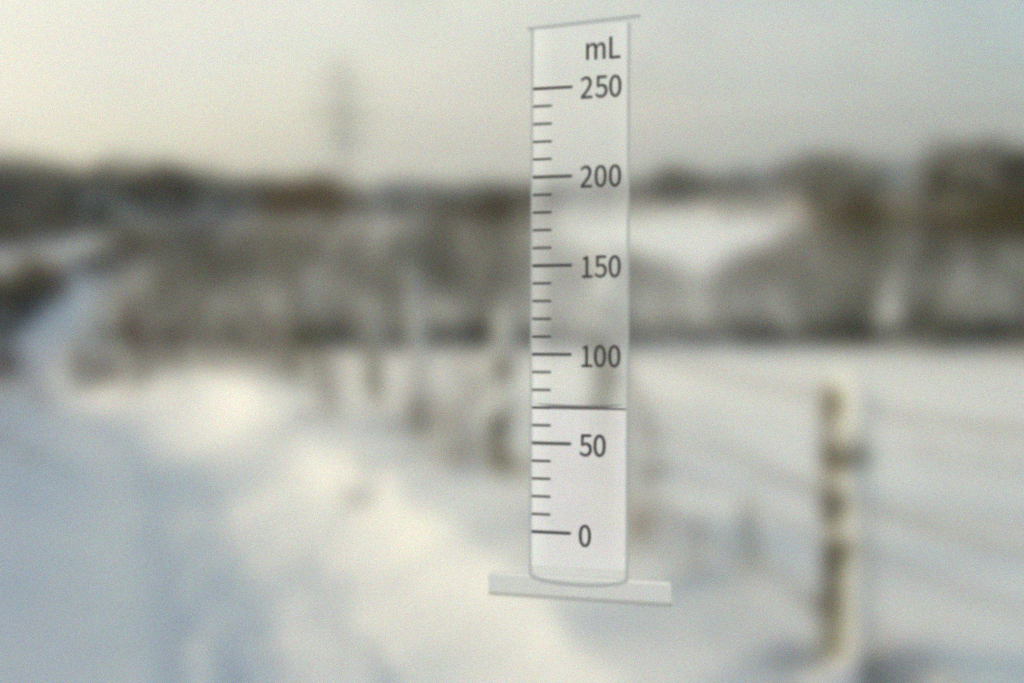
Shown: 70
